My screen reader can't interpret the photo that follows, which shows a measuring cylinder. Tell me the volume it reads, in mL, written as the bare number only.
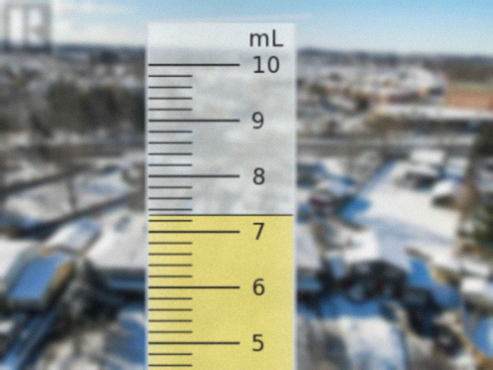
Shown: 7.3
